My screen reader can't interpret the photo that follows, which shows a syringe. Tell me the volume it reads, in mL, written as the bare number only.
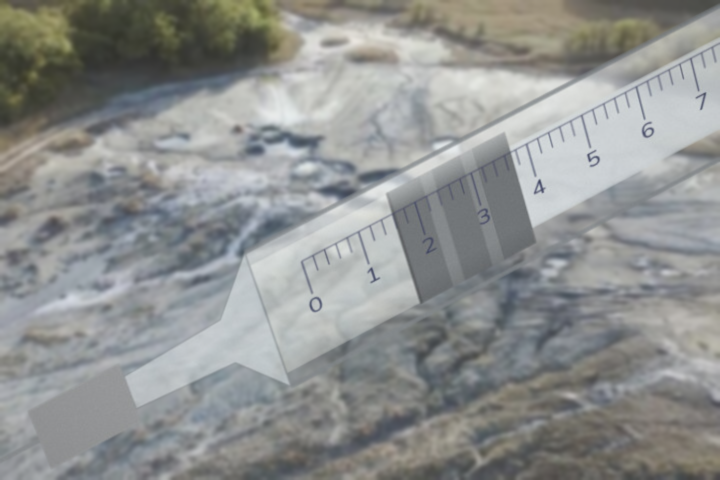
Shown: 1.6
